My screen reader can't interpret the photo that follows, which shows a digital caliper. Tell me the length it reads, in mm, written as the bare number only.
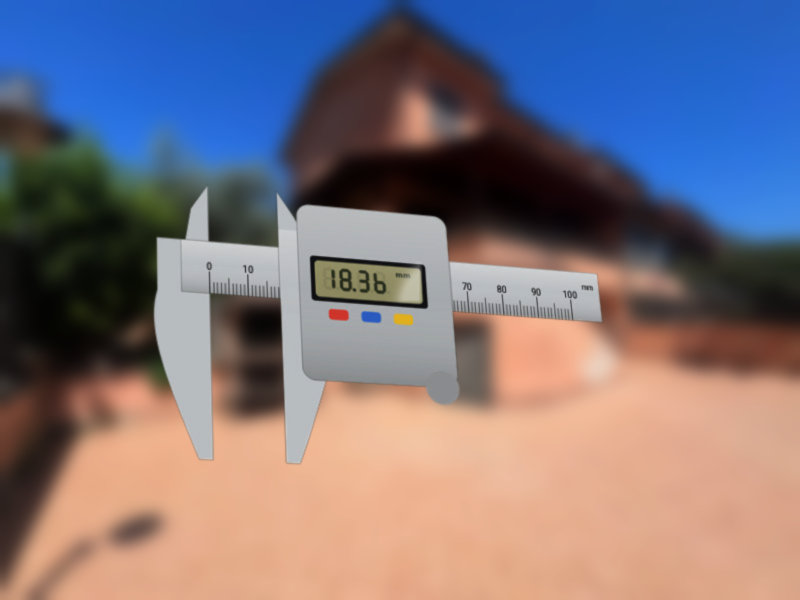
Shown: 18.36
